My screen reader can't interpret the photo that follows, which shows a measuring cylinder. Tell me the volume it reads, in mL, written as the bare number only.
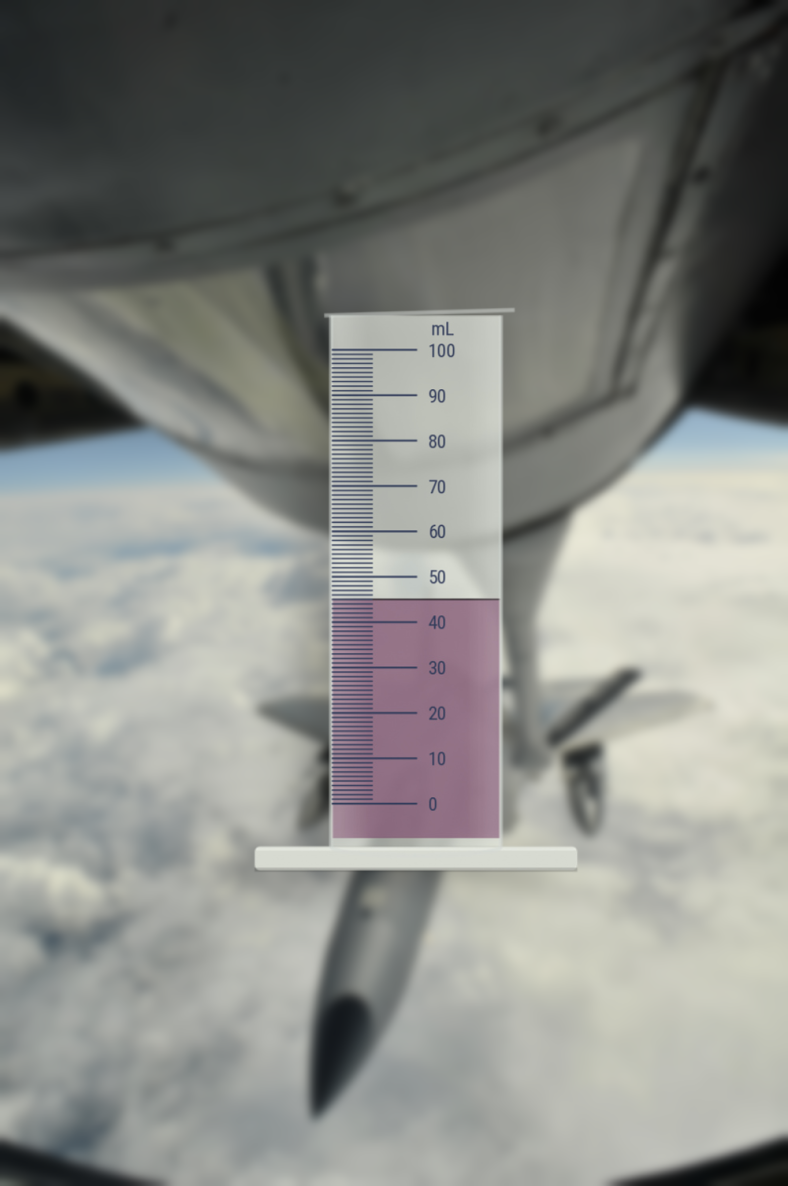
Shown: 45
